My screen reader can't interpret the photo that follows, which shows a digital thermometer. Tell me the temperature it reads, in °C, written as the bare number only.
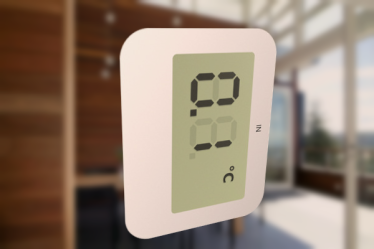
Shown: 0.1
